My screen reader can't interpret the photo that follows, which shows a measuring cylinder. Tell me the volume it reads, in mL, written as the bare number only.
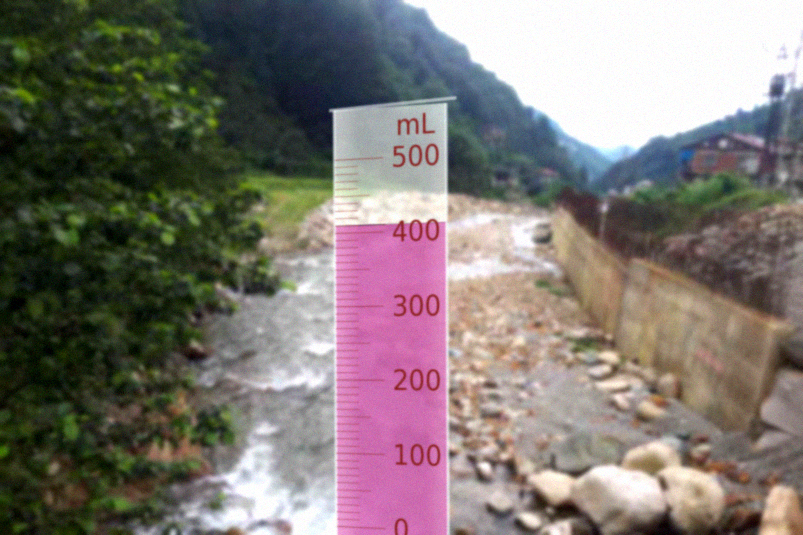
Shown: 410
